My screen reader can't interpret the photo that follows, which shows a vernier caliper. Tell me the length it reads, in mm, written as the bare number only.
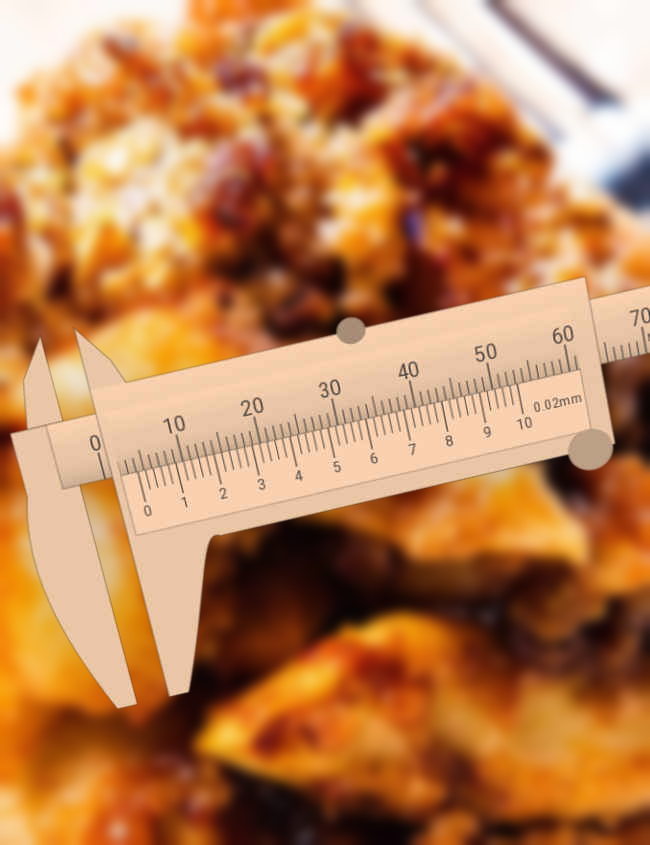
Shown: 4.2
